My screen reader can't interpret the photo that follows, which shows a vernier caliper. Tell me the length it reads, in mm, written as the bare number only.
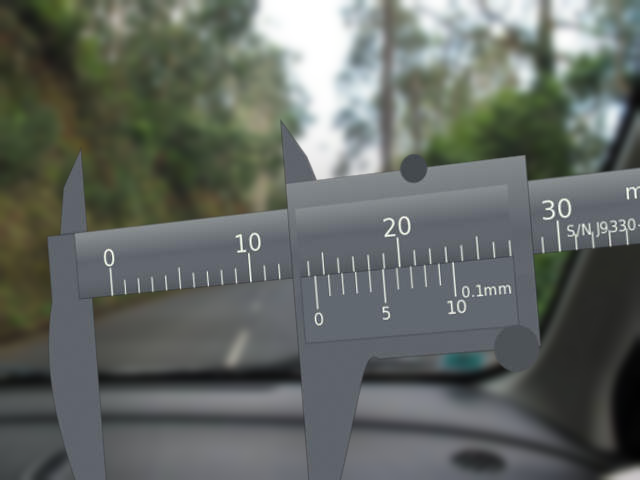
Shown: 14.4
